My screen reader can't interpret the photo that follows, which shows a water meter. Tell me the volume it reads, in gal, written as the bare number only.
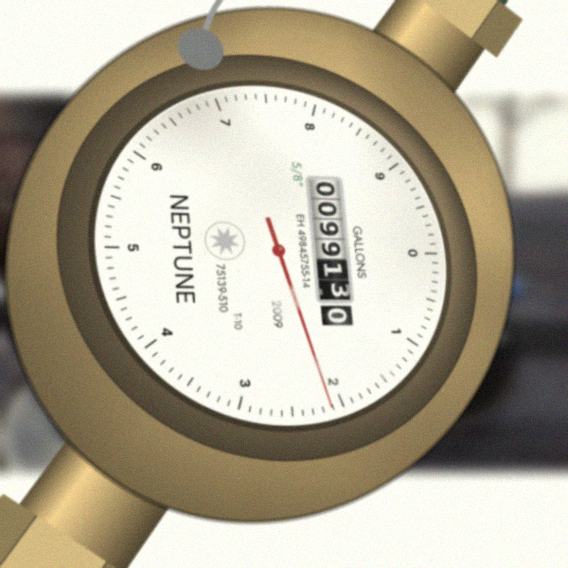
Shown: 99132.1
